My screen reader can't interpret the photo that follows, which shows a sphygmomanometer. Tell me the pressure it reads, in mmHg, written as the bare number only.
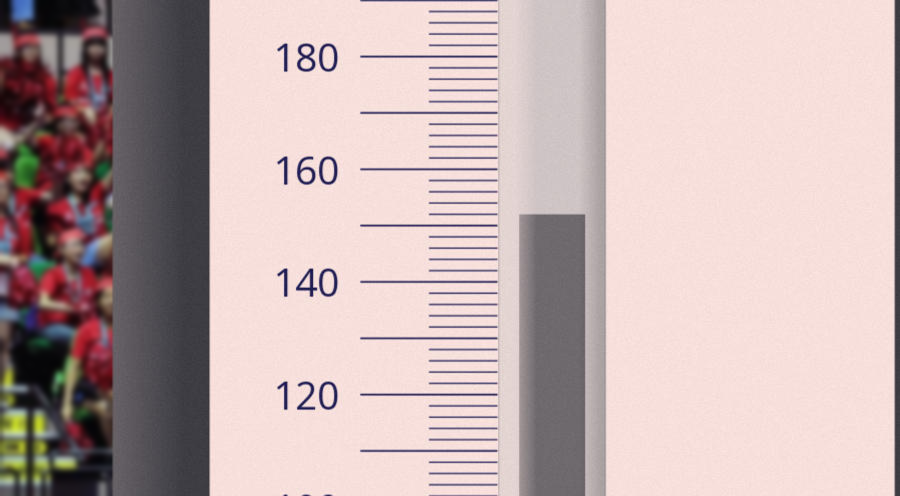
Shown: 152
